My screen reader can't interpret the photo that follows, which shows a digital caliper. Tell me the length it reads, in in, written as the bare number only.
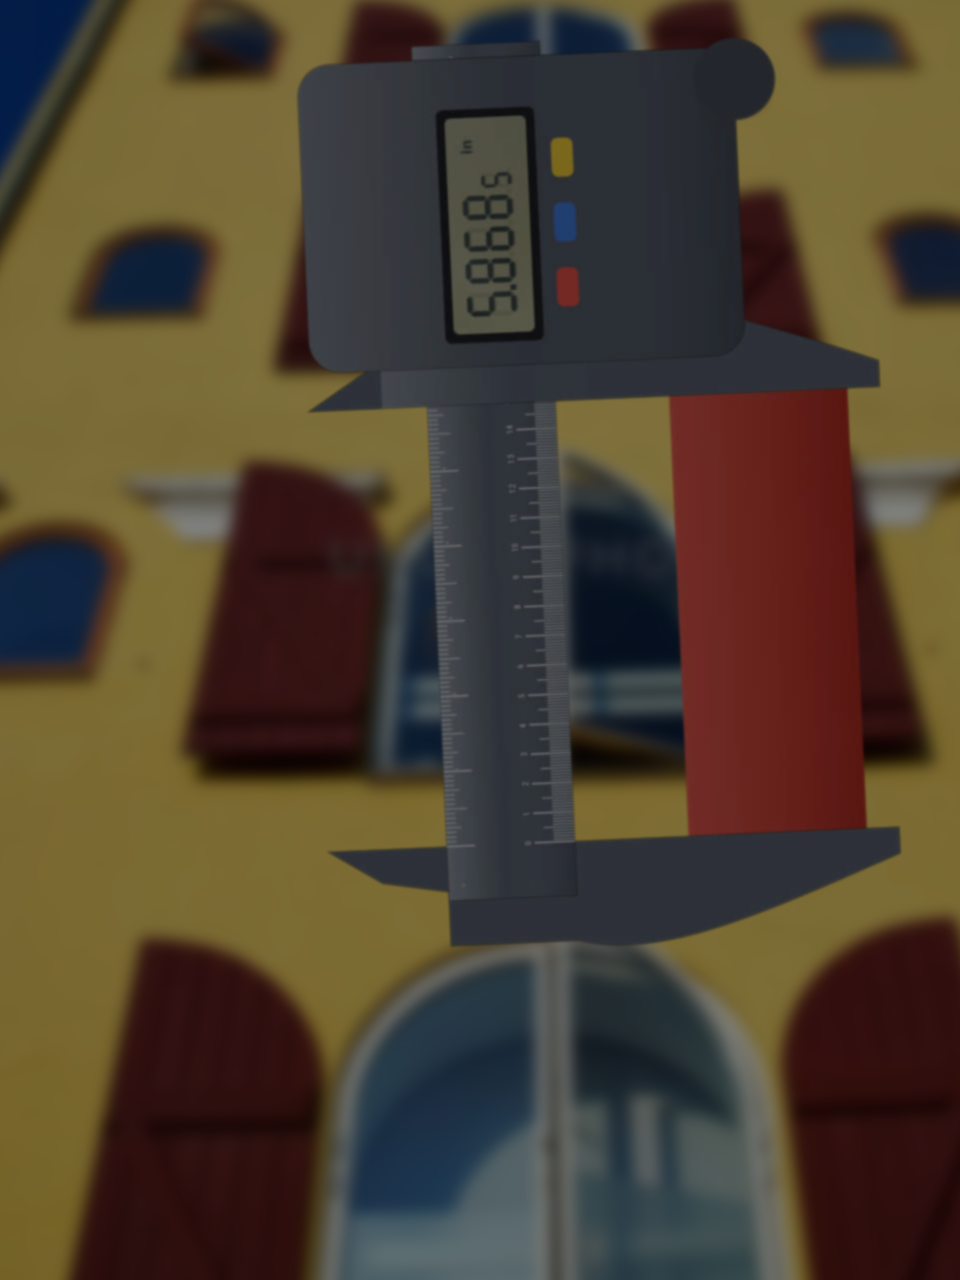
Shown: 5.8685
